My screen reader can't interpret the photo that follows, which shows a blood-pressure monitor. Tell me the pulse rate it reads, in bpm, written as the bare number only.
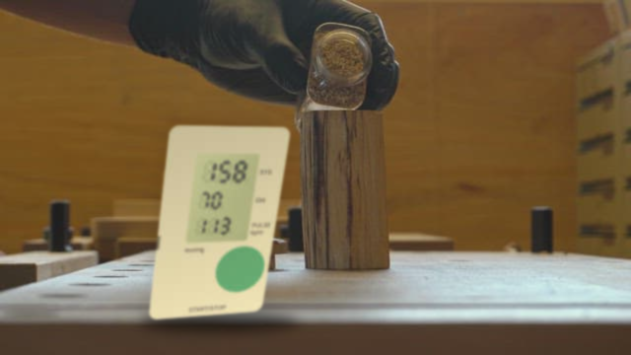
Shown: 113
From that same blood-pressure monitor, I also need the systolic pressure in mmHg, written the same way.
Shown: 158
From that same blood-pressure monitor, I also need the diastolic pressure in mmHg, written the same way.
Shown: 70
